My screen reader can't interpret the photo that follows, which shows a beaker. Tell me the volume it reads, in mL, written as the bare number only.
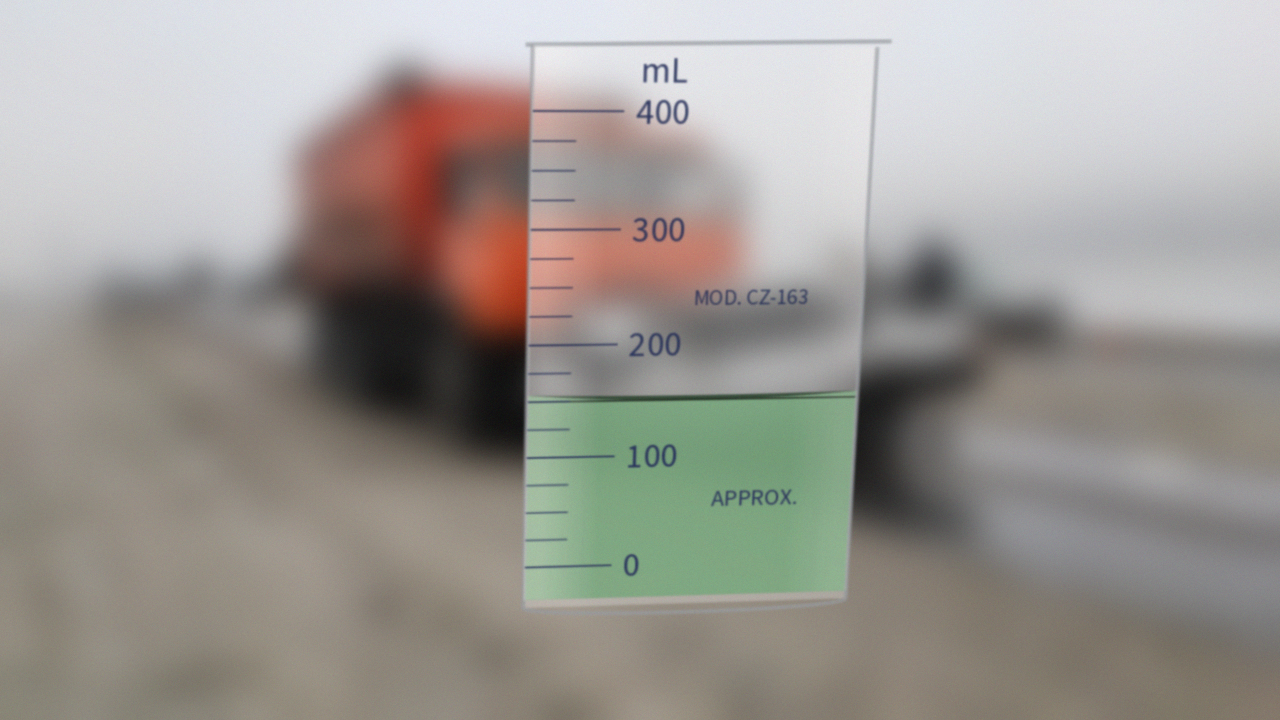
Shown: 150
